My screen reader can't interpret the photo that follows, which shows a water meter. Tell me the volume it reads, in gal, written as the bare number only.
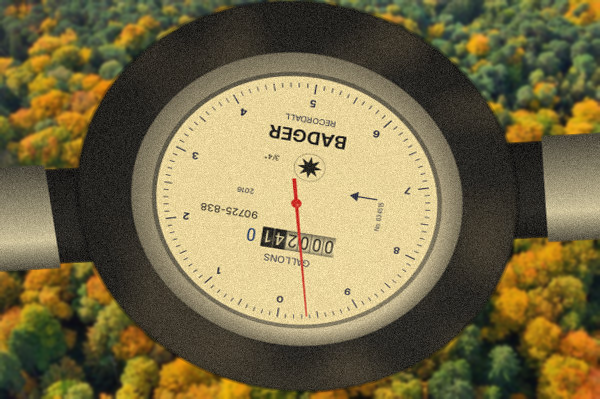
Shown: 2409.6
